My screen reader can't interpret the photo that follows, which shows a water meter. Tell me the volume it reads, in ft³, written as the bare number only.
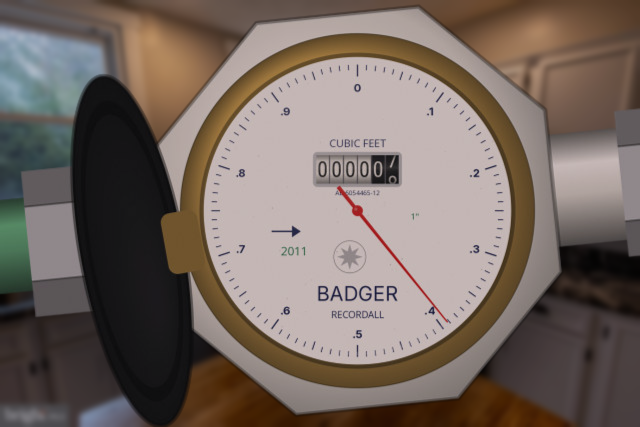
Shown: 7.39
